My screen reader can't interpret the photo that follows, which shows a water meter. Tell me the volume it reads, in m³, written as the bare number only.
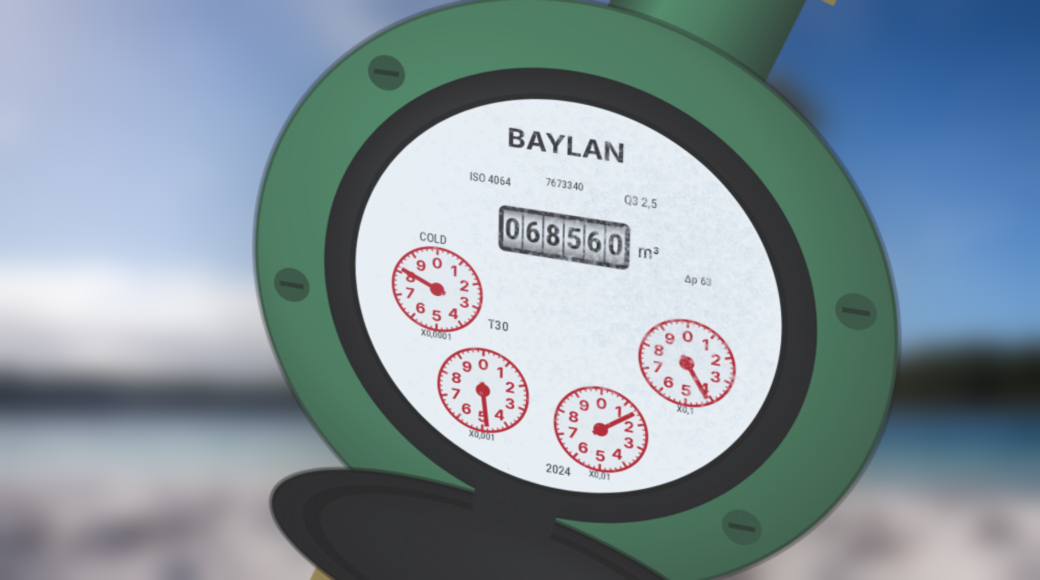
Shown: 68560.4148
